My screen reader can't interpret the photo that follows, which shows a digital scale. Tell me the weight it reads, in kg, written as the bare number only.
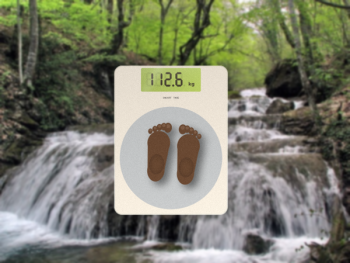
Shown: 112.6
